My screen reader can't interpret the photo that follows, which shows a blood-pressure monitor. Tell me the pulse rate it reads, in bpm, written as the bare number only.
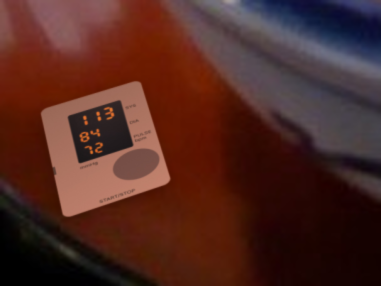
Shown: 72
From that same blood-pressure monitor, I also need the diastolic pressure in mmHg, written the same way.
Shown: 84
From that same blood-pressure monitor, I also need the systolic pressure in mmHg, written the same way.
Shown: 113
